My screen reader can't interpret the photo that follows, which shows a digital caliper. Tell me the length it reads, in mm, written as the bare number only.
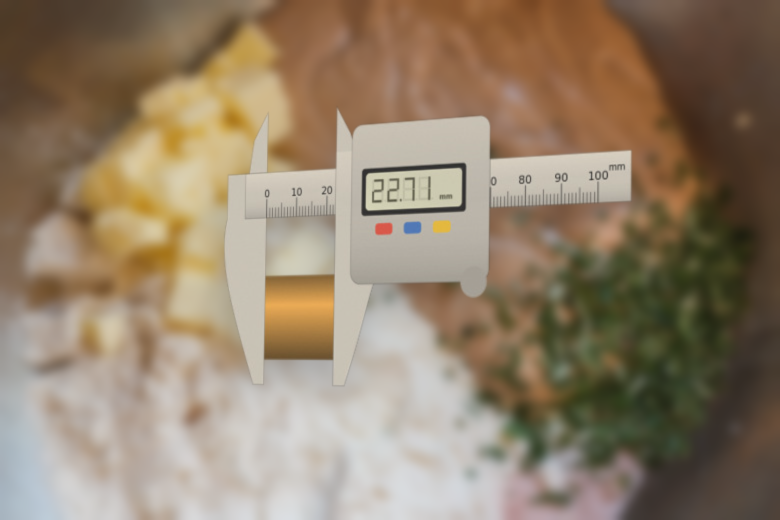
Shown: 22.71
